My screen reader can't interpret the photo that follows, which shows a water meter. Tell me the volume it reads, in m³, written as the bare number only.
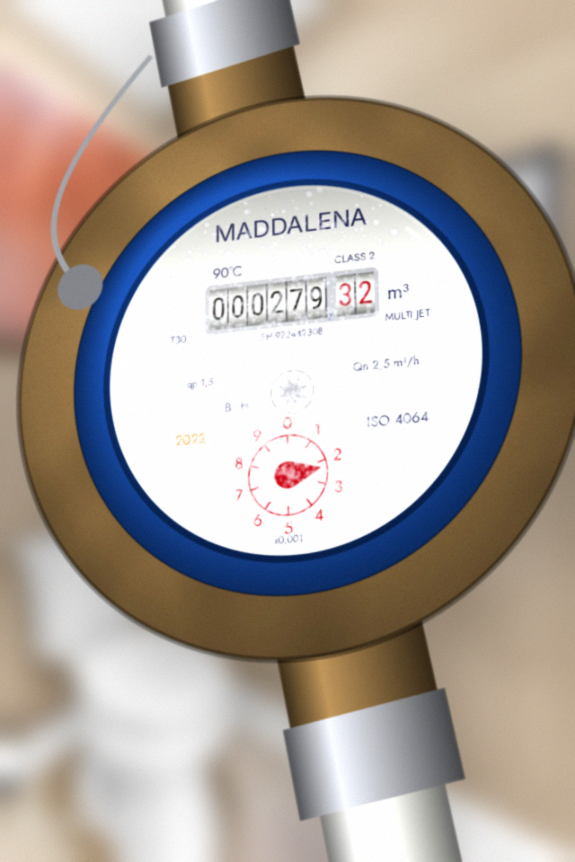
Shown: 279.322
